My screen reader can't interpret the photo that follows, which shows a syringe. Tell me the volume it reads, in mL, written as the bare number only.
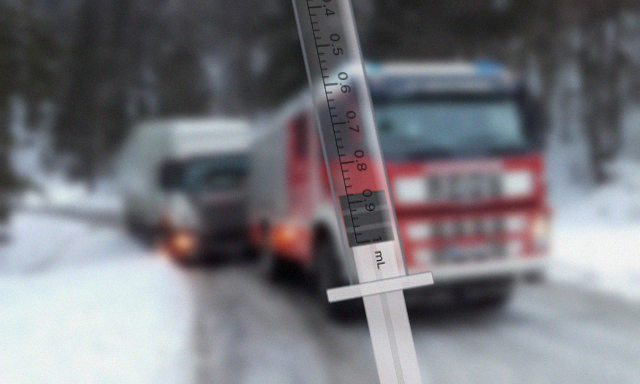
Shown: 0.88
